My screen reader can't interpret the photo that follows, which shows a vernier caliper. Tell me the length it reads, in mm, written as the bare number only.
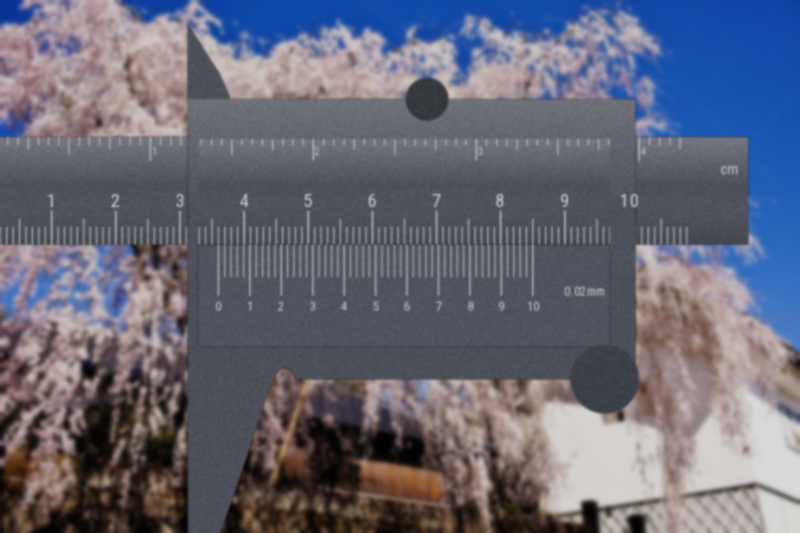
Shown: 36.0
